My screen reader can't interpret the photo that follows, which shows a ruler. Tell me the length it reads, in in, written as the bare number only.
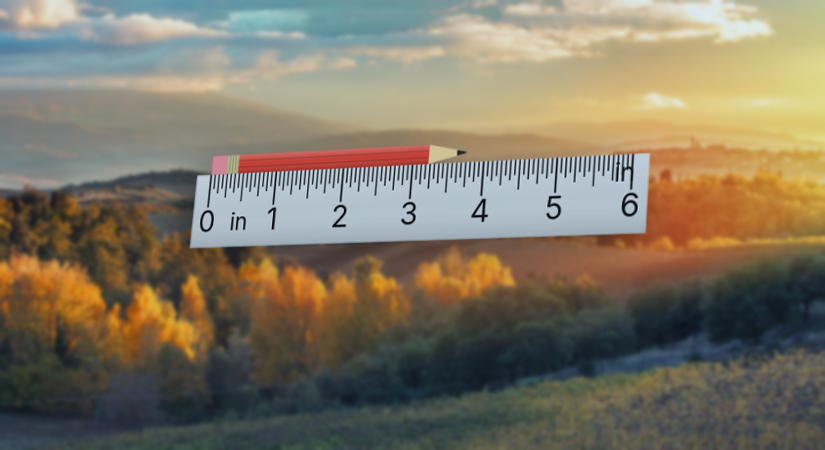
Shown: 3.75
